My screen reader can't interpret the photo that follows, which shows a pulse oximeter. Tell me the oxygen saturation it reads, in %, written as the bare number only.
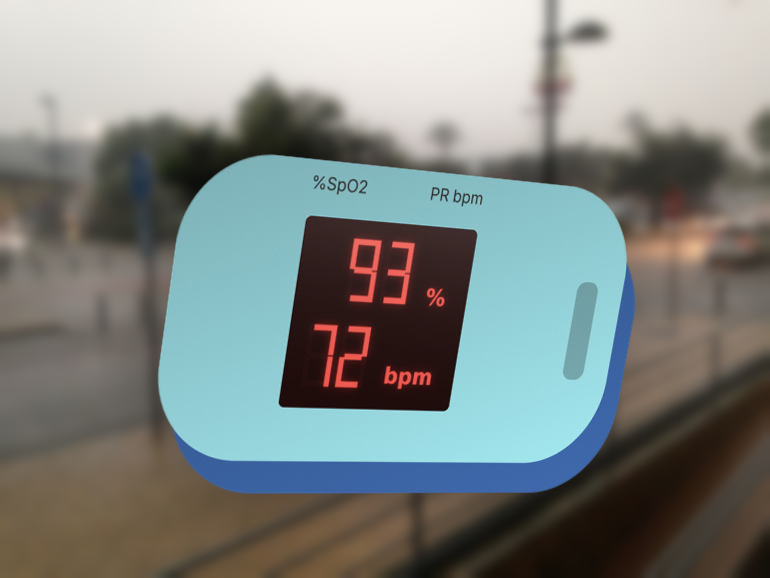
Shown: 93
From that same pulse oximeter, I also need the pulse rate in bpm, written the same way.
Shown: 72
